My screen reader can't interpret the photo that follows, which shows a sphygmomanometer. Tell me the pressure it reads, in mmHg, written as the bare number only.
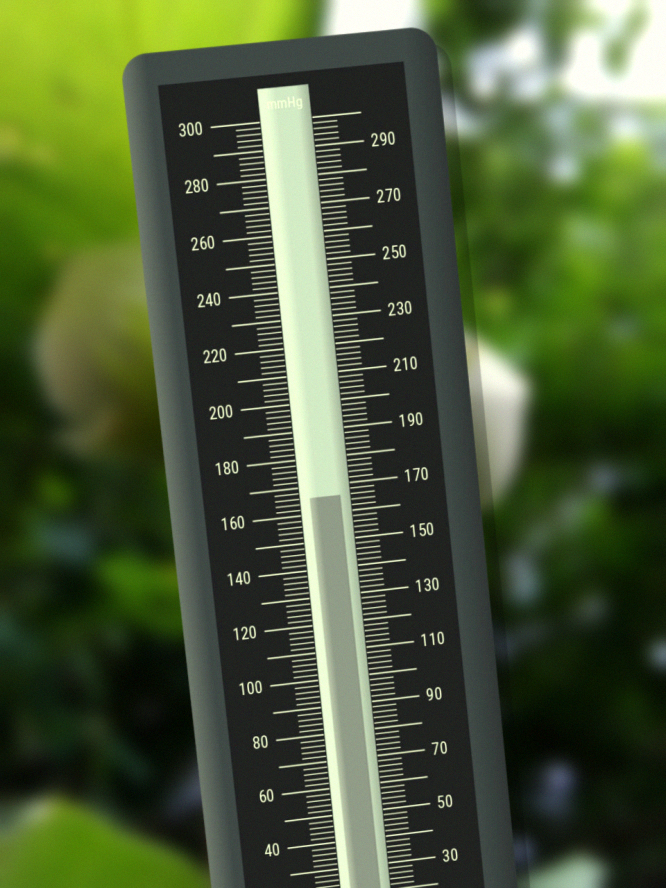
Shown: 166
